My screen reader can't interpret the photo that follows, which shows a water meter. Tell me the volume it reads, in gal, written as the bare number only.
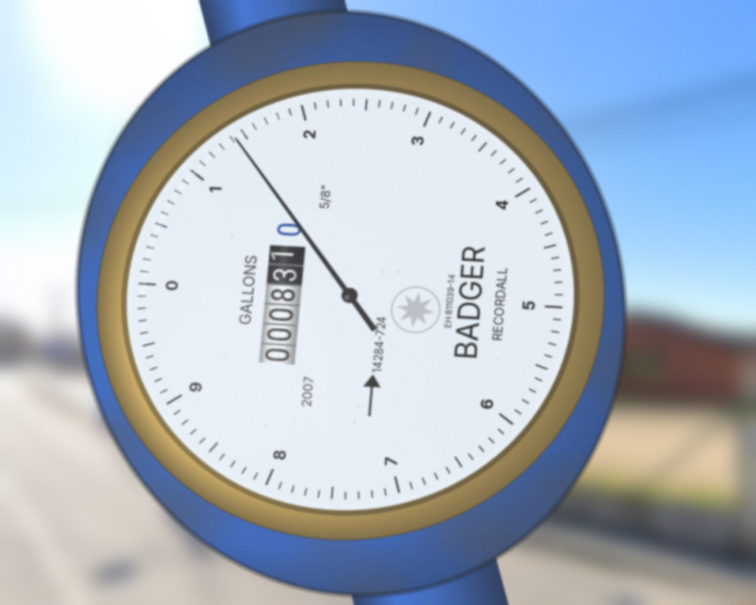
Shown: 8311.4
